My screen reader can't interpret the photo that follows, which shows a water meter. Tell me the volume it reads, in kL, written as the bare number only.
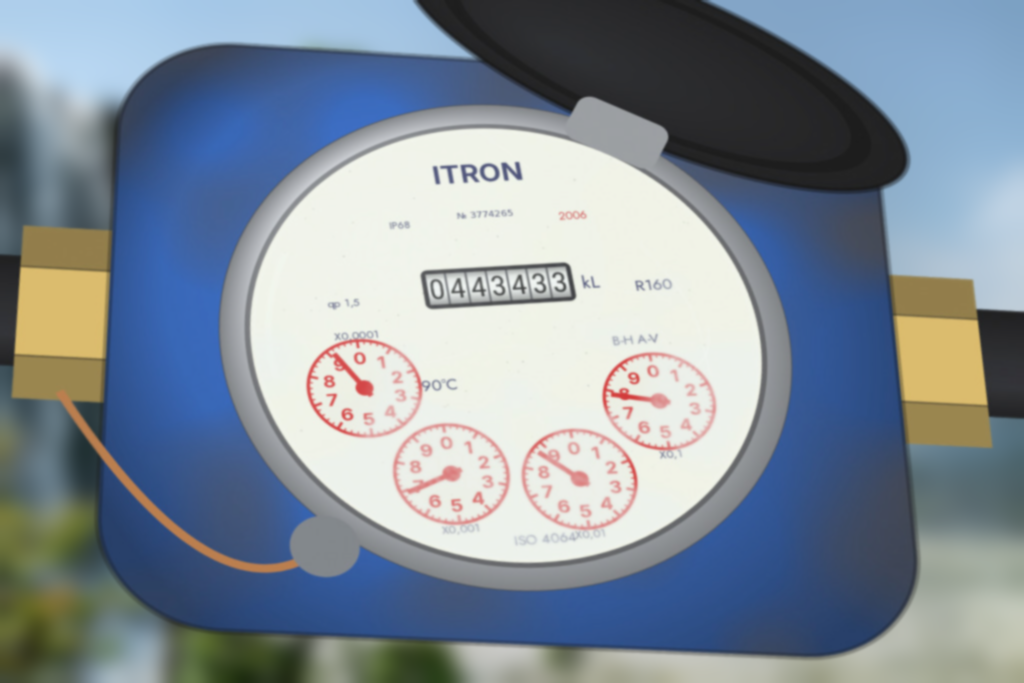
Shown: 443433.7869
